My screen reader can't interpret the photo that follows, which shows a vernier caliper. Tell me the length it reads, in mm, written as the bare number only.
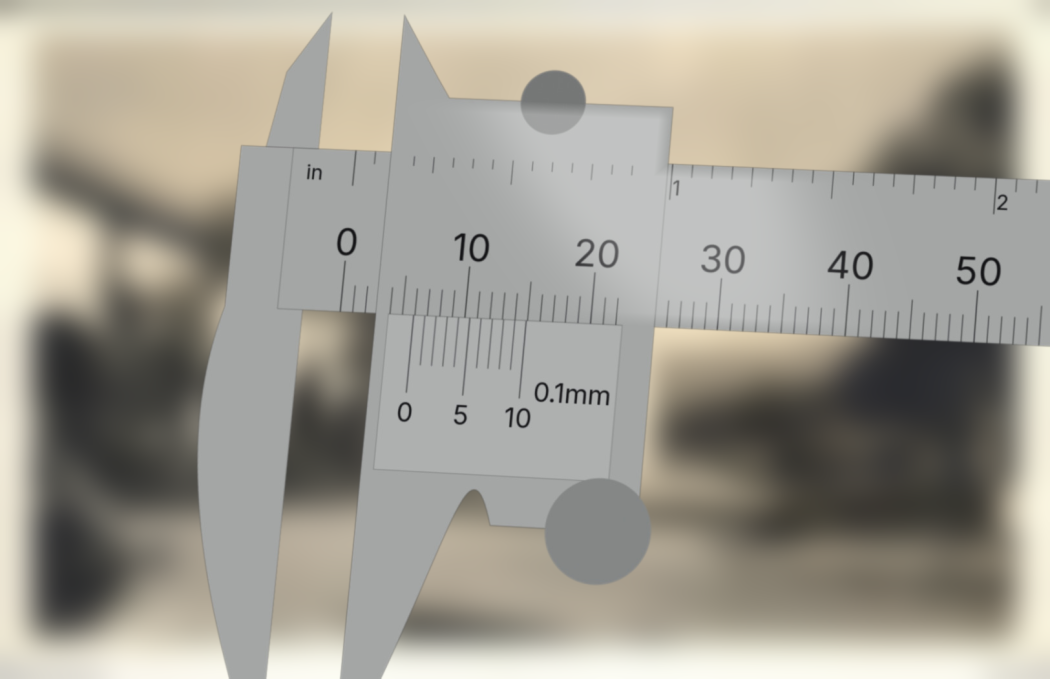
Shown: 5.9
